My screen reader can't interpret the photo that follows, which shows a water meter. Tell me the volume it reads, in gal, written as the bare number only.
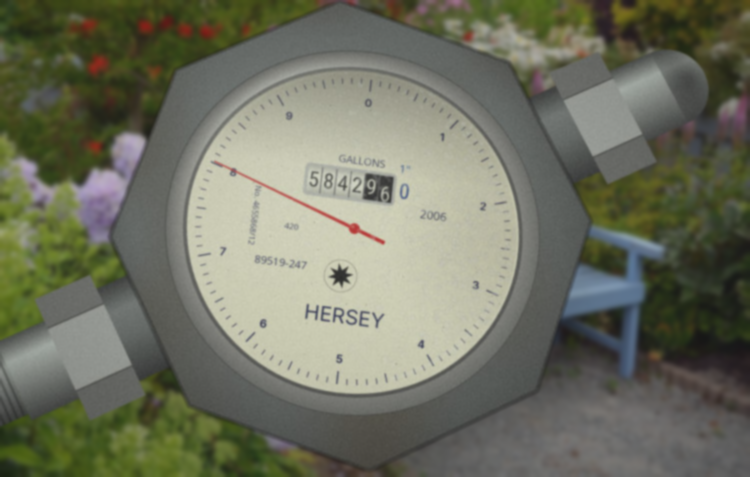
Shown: 5842958.0
